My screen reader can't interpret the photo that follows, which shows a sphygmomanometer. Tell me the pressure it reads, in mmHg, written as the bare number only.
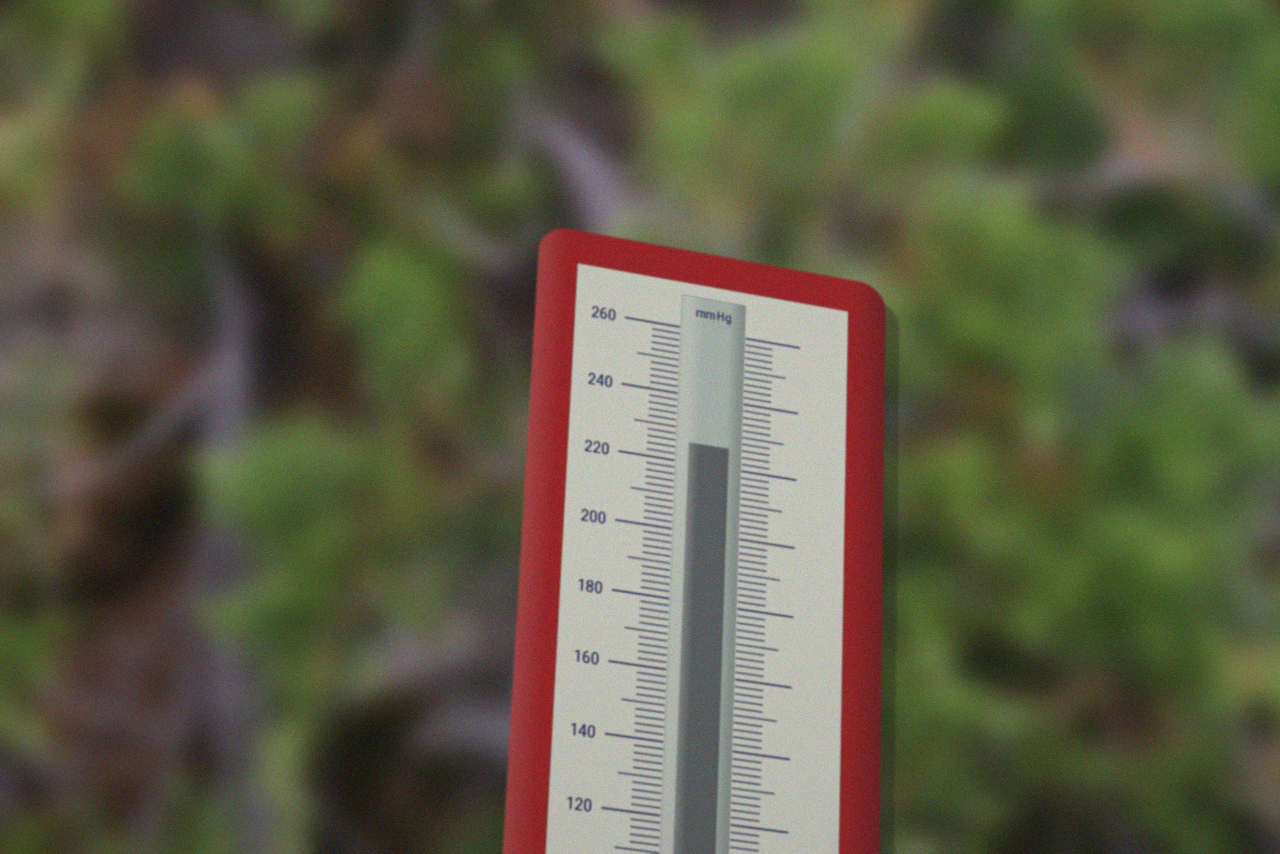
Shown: 226
